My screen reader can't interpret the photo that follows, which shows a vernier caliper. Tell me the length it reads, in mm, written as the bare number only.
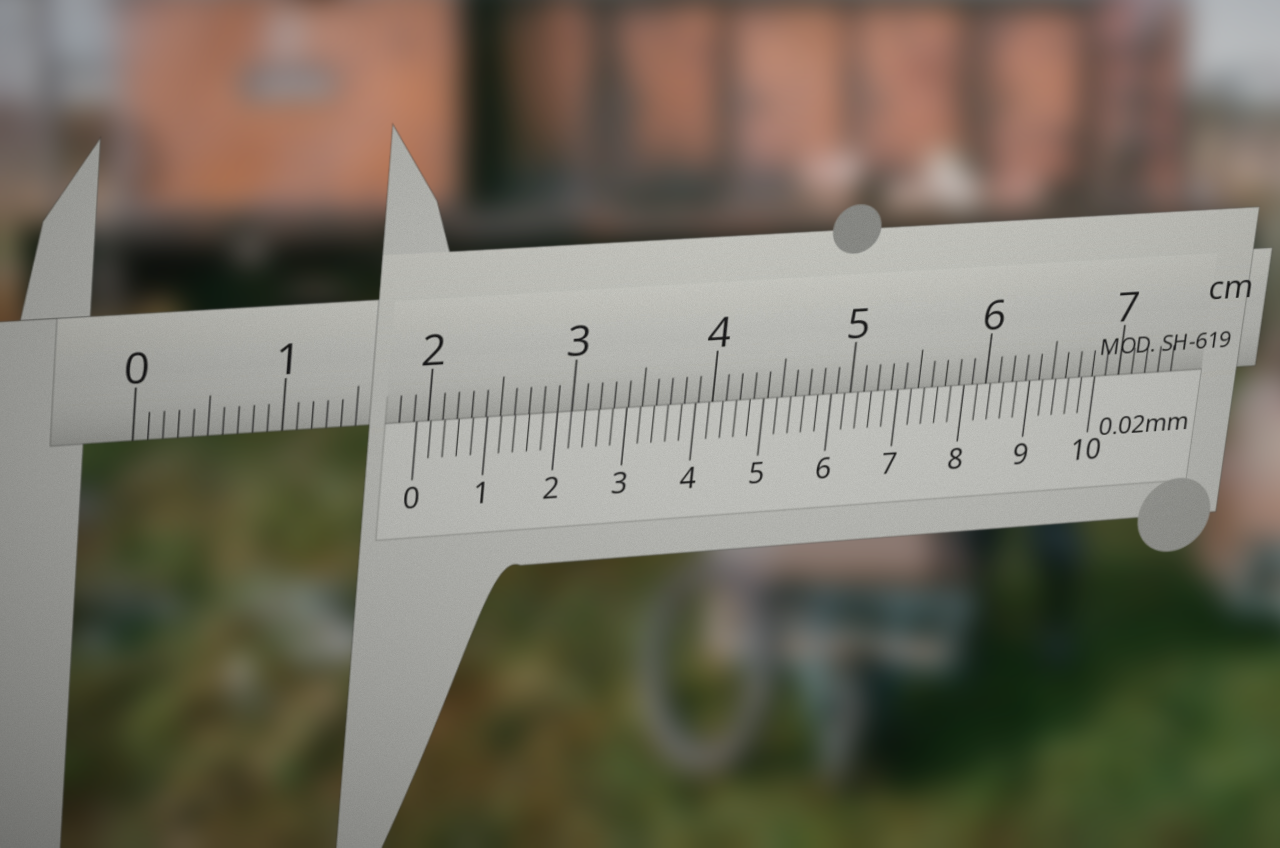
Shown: 19.2
